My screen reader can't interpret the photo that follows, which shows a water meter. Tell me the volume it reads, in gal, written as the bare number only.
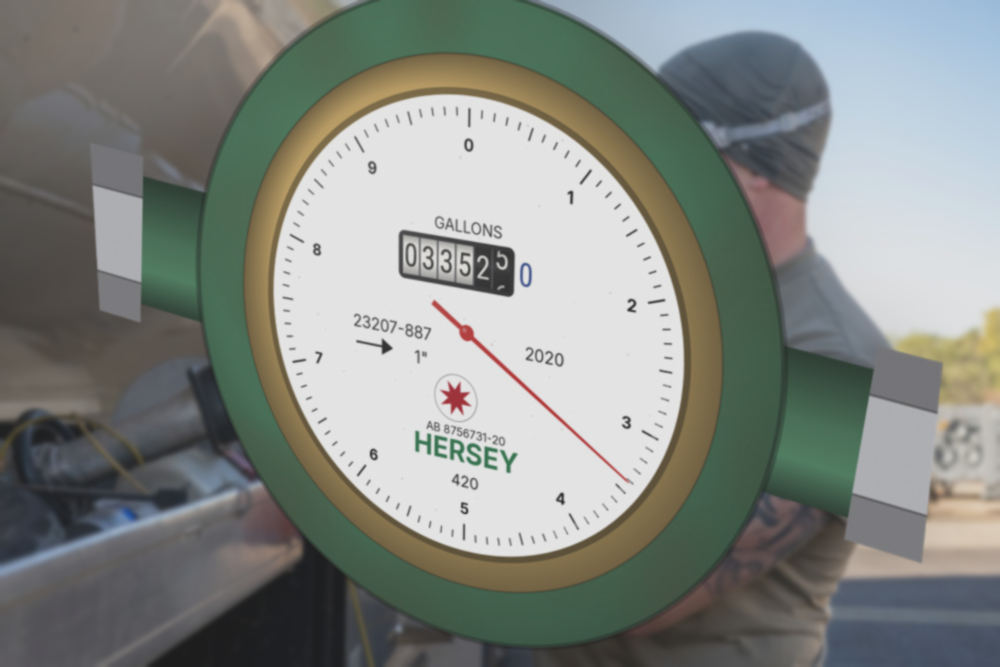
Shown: 335253.4
